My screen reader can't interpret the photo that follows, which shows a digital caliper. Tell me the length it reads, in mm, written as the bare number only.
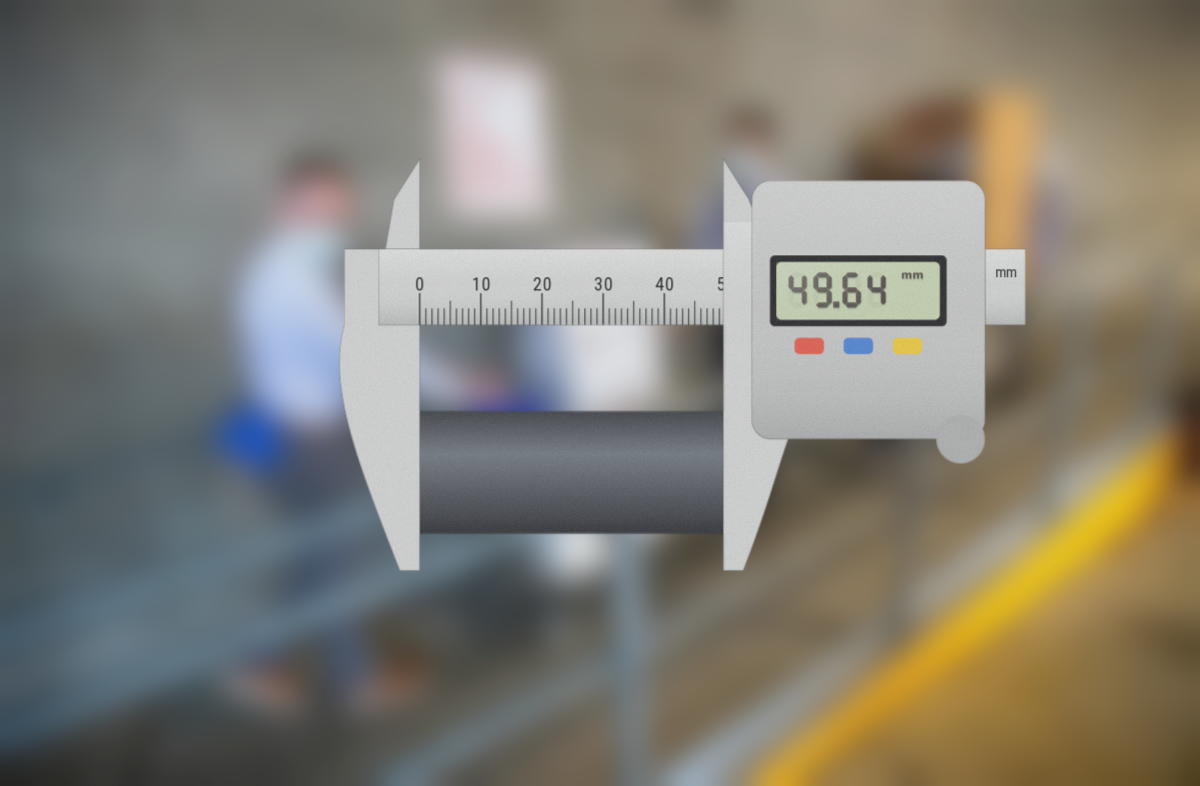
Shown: 49.64
